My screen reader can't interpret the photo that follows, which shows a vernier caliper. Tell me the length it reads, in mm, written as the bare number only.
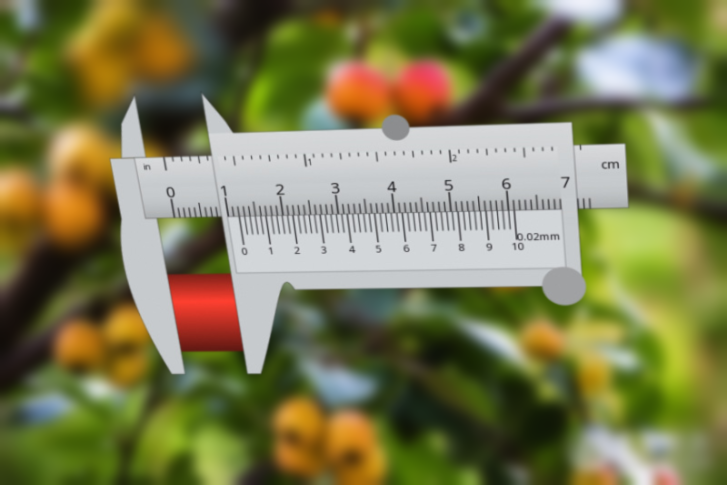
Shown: 12.0
